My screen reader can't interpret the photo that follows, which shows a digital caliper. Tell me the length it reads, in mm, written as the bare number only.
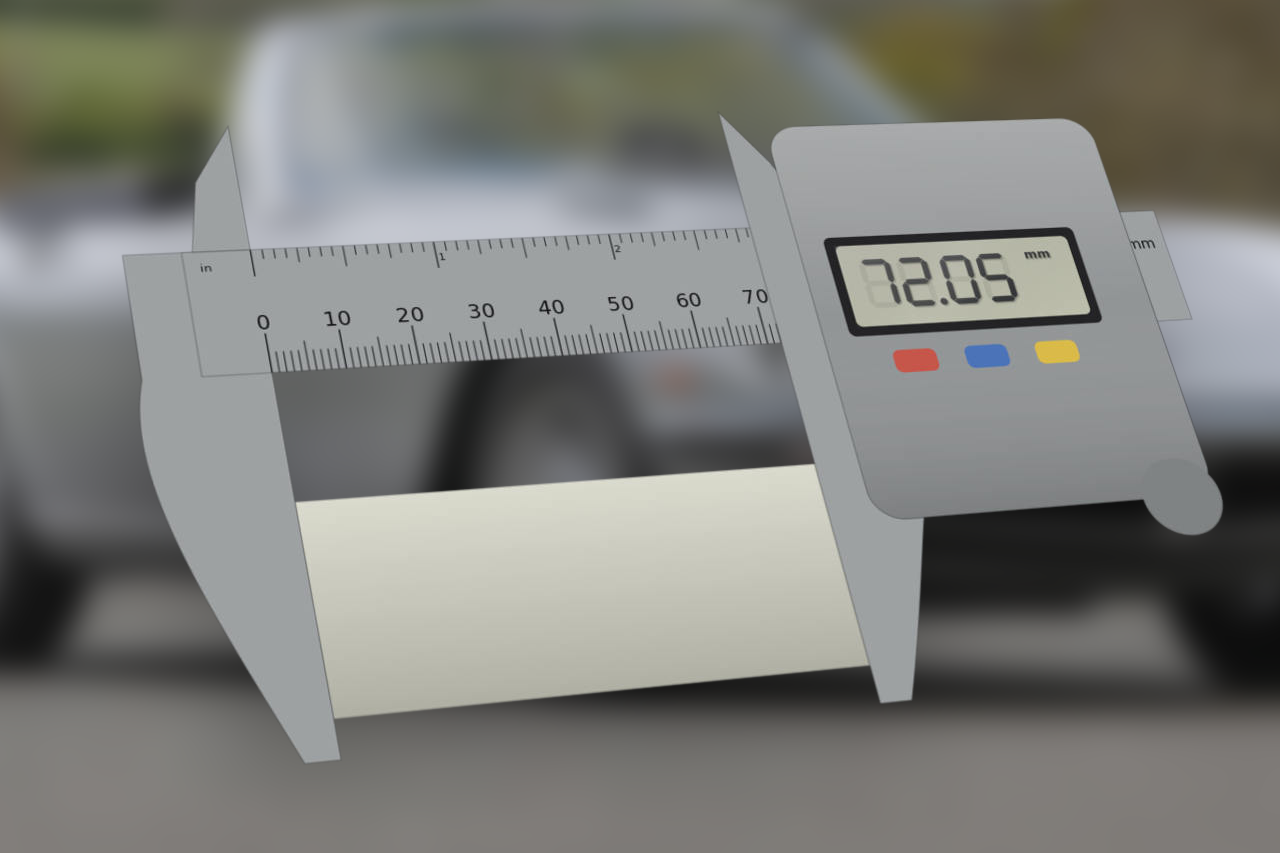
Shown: 72.05
